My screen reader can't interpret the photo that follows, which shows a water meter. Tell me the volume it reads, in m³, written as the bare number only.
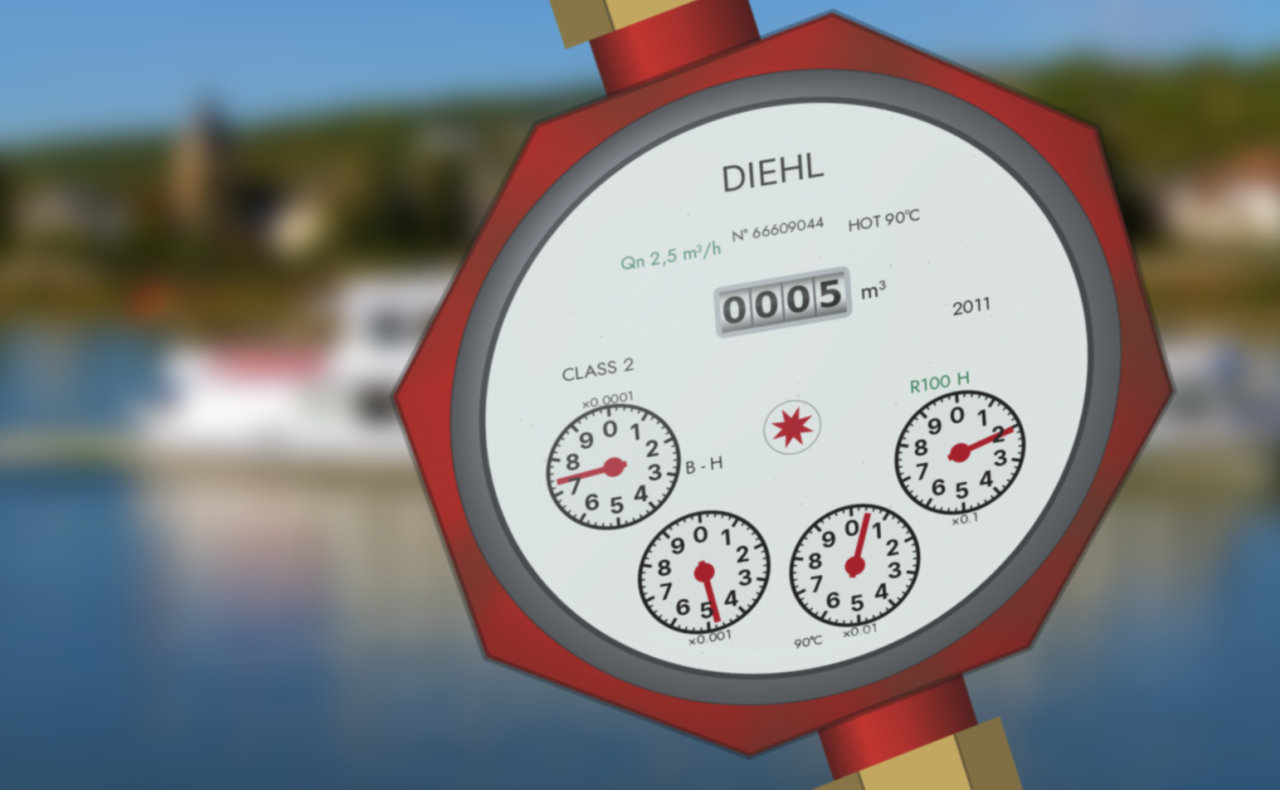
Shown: 5.2047
